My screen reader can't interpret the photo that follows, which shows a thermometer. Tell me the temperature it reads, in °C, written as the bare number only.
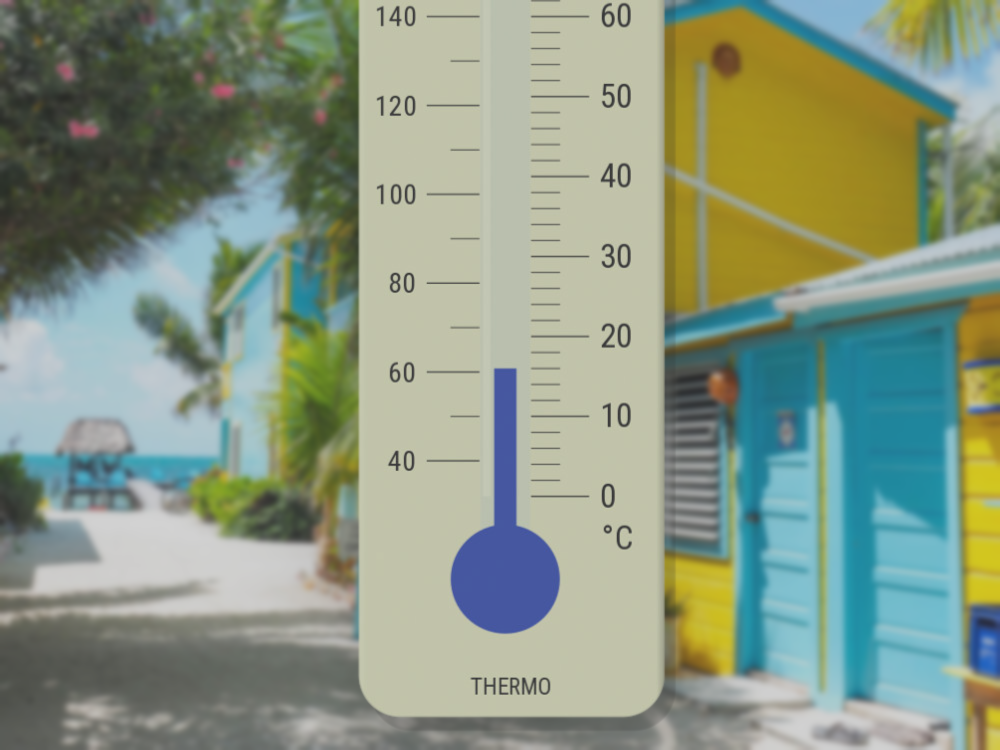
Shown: 16
